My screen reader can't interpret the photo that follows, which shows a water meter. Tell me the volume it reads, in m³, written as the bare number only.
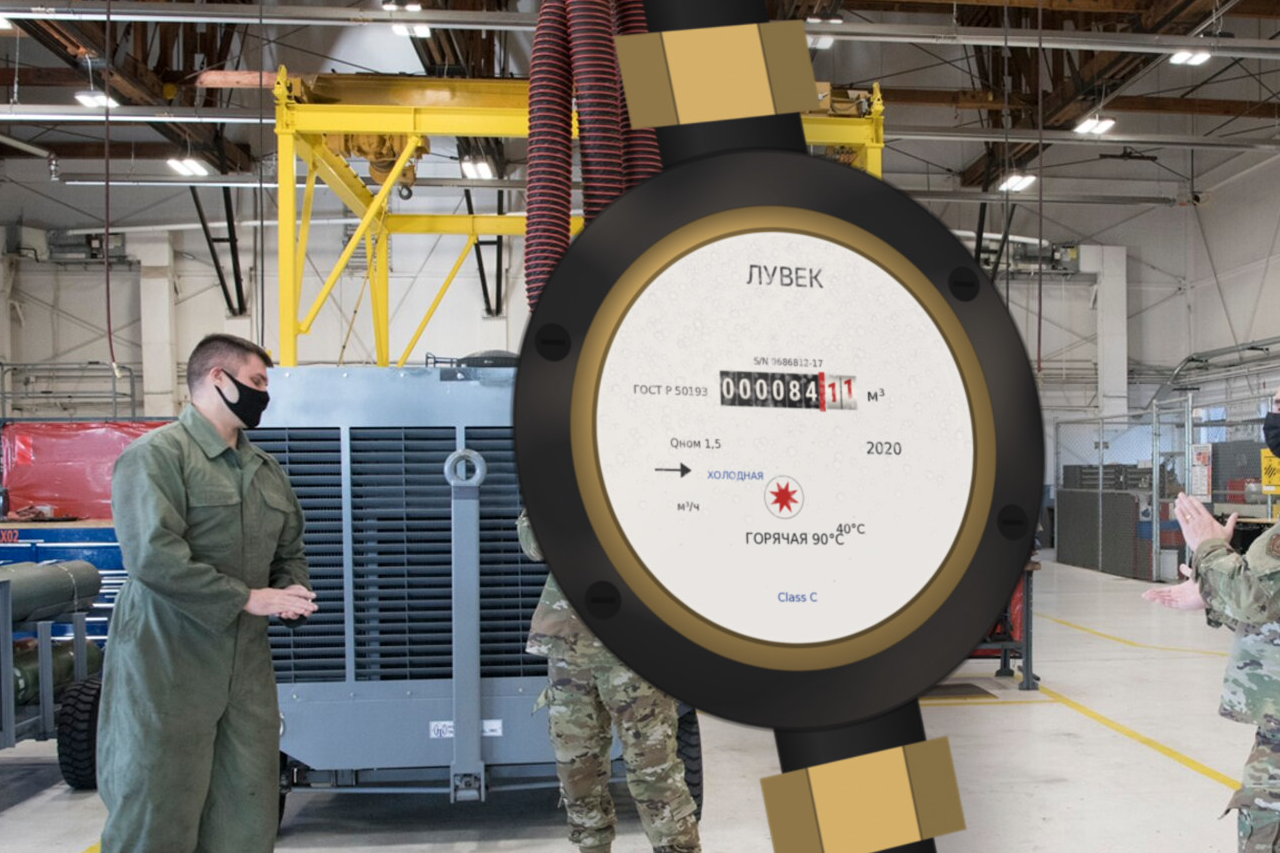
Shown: 84.11
